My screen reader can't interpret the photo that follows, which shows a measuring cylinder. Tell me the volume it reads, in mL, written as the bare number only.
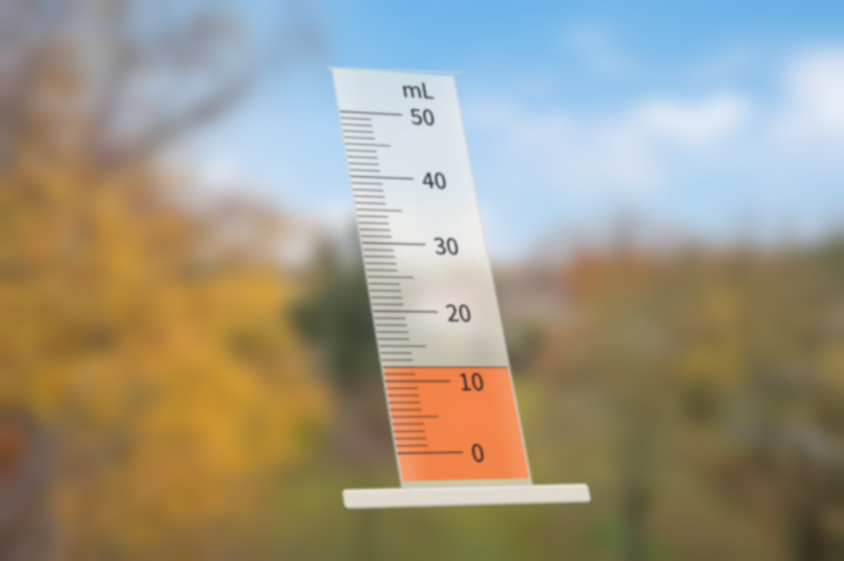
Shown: 12
